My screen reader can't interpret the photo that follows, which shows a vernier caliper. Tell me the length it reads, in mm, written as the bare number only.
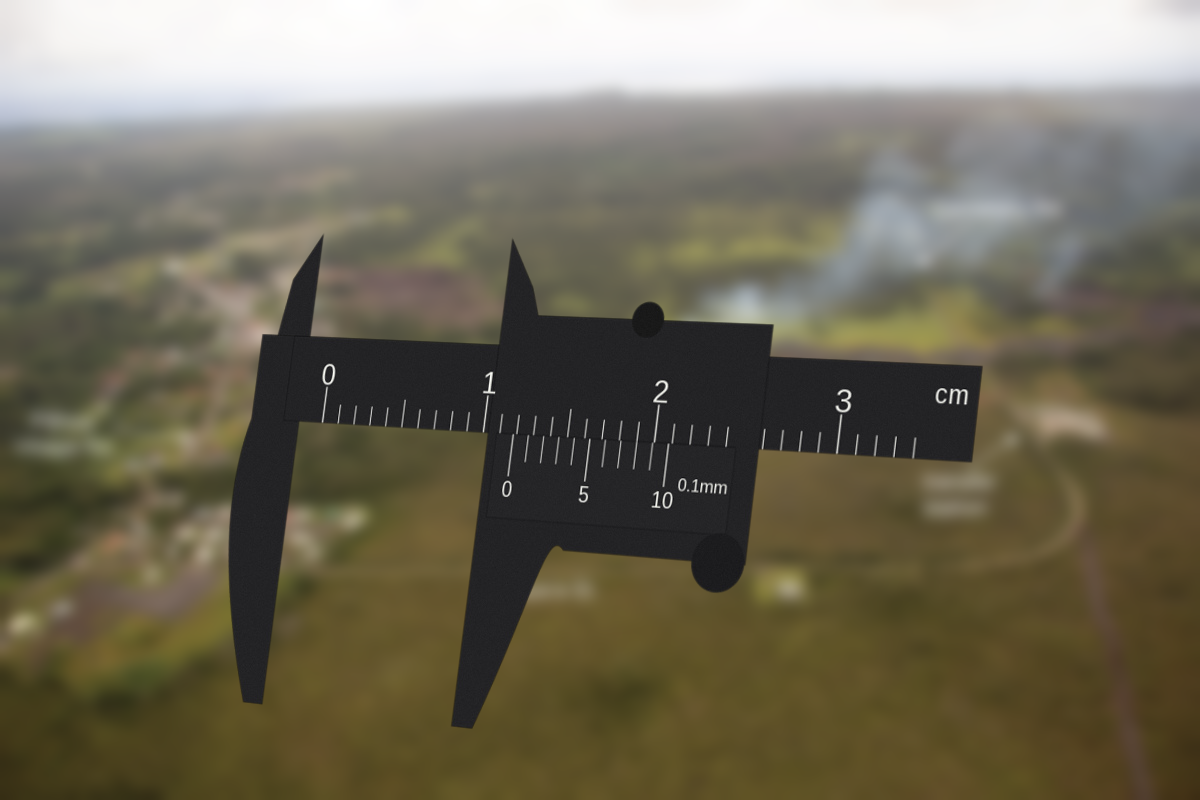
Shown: 11.8
